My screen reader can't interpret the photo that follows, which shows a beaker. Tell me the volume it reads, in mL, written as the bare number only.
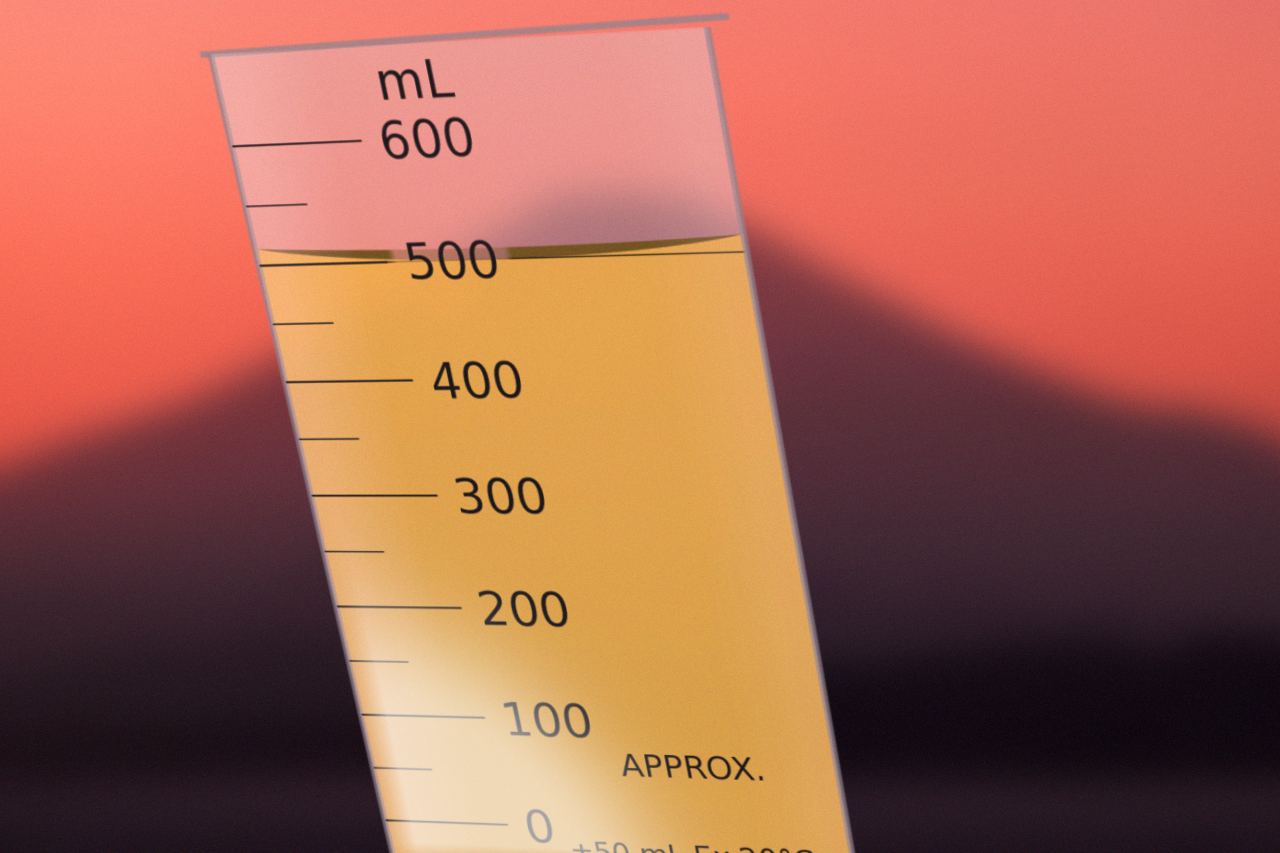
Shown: 500
